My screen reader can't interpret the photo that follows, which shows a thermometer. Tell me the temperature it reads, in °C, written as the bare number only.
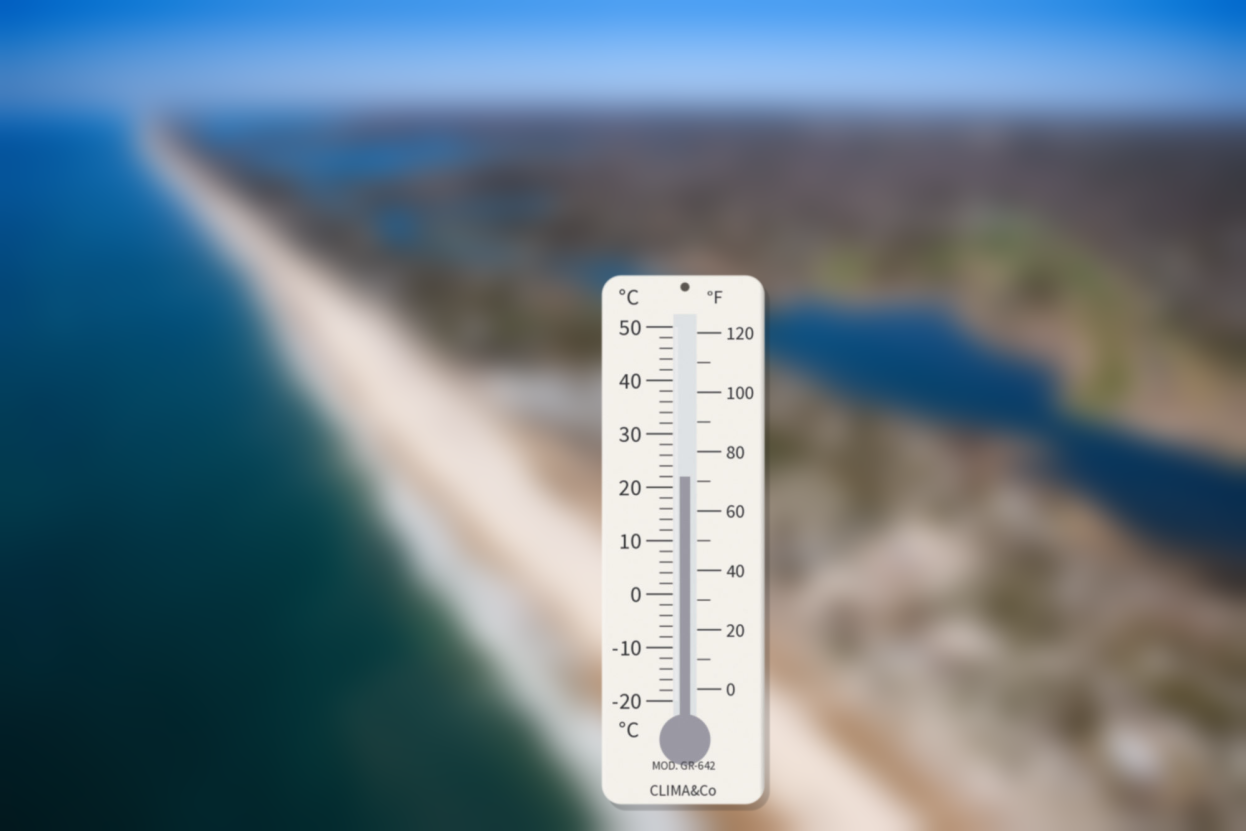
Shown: 22
